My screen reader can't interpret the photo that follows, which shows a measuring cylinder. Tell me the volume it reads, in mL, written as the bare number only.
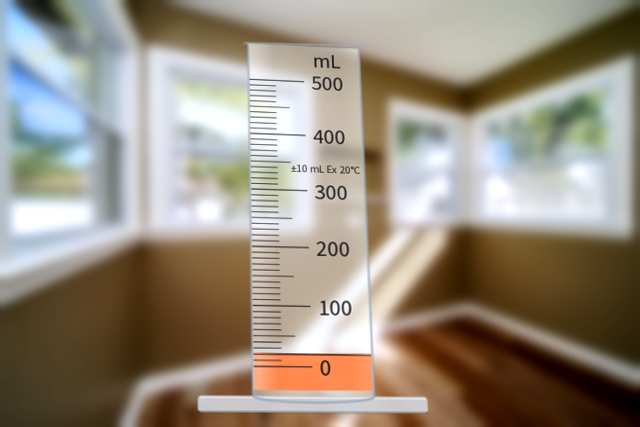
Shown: 20
